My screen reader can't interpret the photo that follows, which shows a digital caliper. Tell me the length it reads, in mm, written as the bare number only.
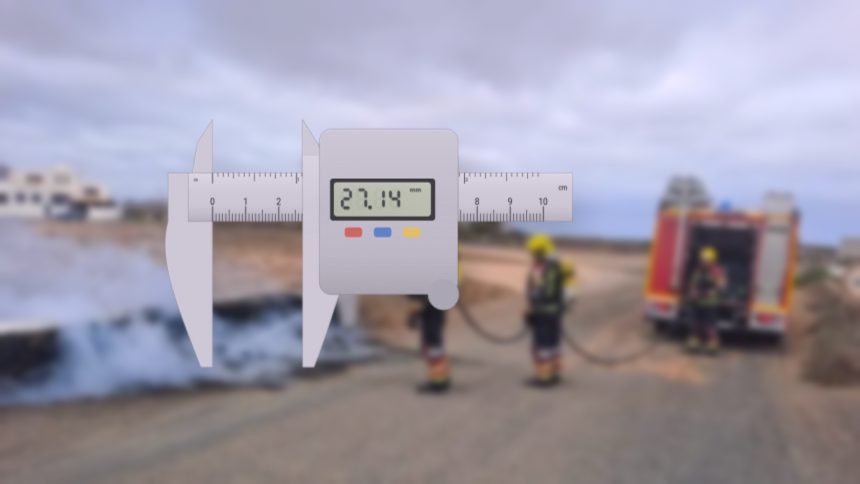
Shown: 27.14
